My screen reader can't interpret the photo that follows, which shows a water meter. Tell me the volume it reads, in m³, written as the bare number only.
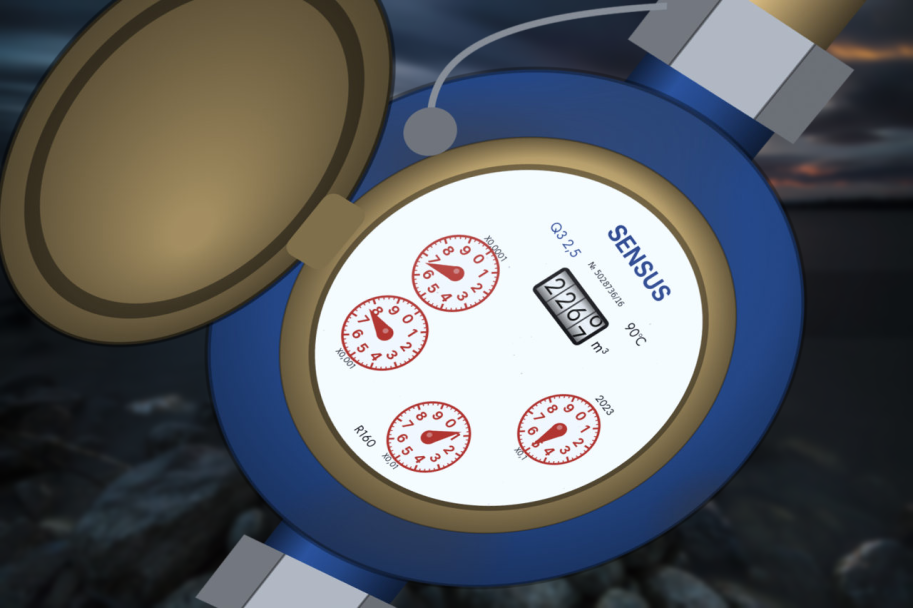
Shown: 2266.5076
